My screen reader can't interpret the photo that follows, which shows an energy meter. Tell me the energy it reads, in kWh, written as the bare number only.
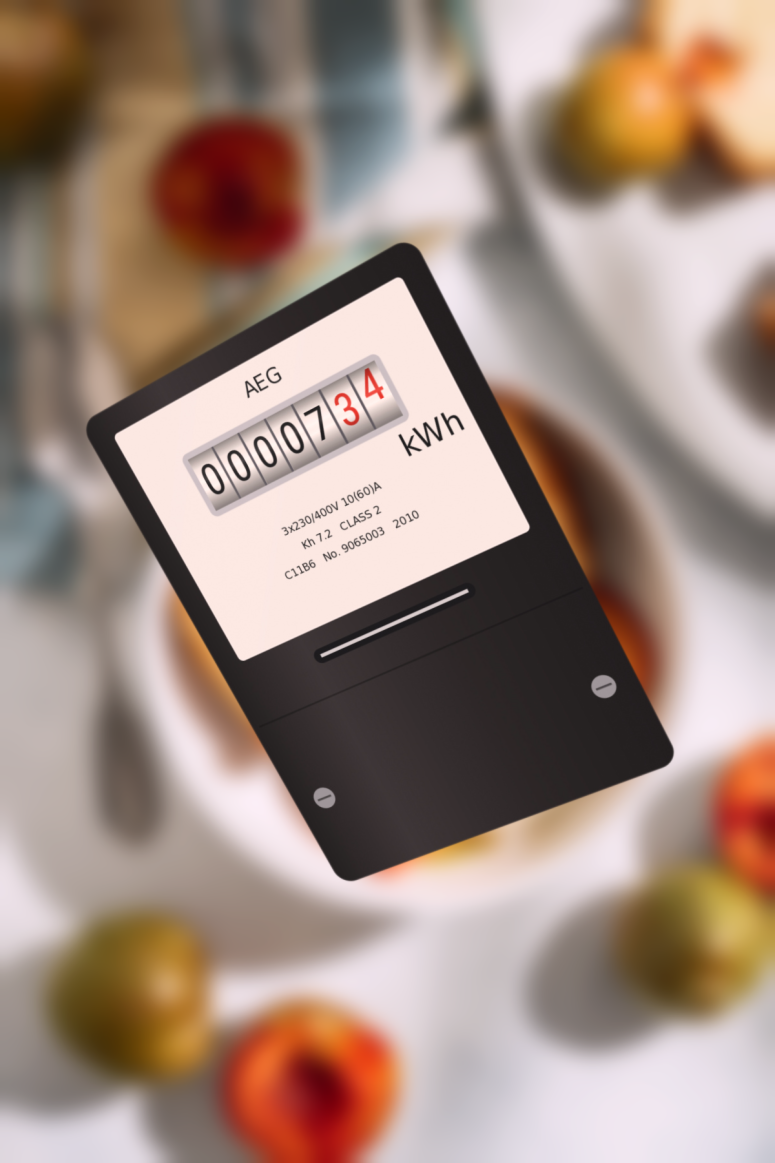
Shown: 7.34
